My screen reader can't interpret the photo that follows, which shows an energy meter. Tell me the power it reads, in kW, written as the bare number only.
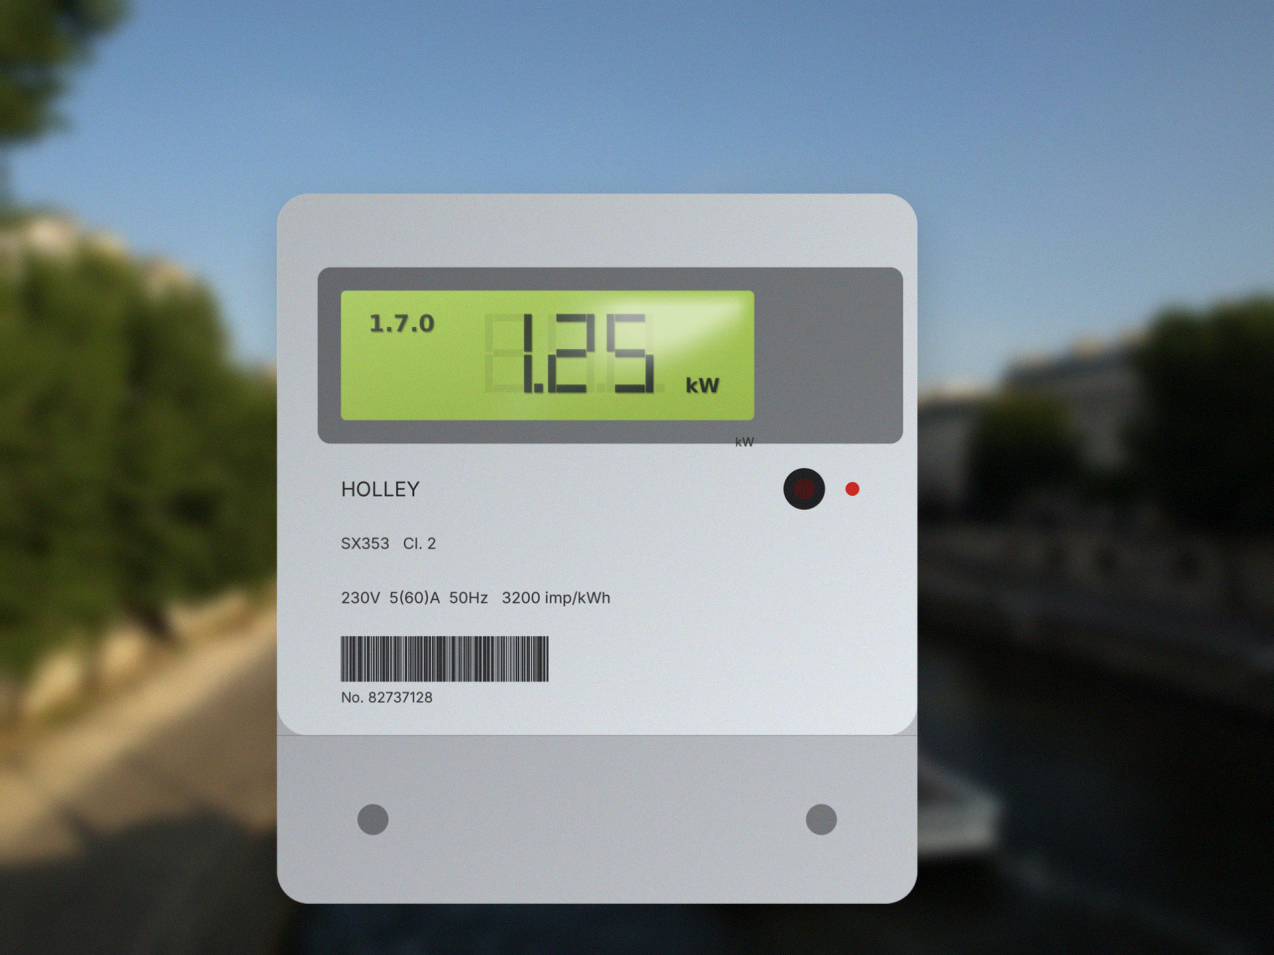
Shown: 1.25
